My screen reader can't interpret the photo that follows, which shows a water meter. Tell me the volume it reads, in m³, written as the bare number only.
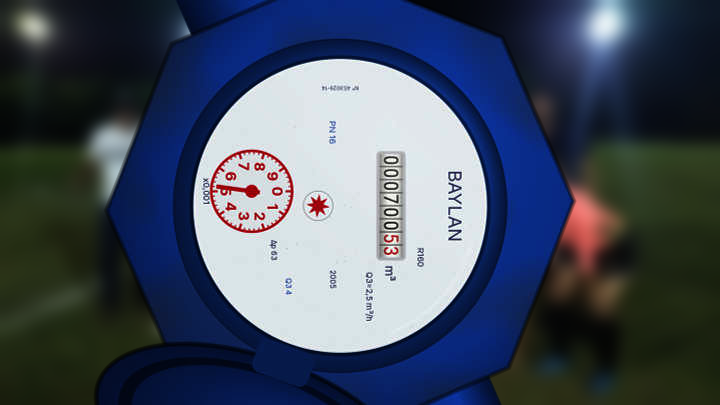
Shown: 700.535
